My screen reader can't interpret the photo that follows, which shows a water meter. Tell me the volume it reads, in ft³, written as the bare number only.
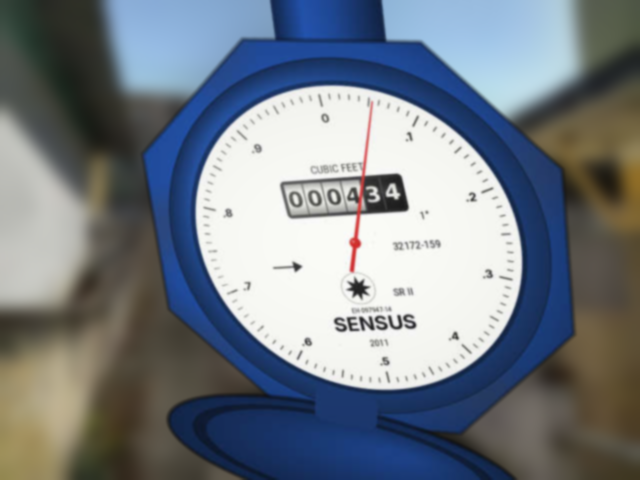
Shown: 434.05
